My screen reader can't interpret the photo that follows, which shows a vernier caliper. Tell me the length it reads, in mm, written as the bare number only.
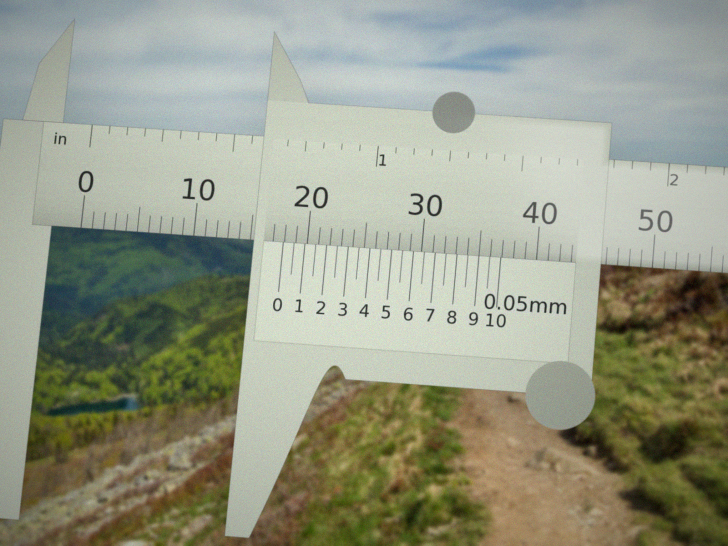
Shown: 17.9
